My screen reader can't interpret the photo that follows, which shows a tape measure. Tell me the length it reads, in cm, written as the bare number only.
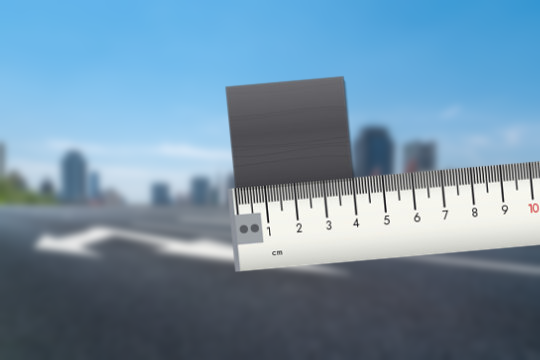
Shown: 4
